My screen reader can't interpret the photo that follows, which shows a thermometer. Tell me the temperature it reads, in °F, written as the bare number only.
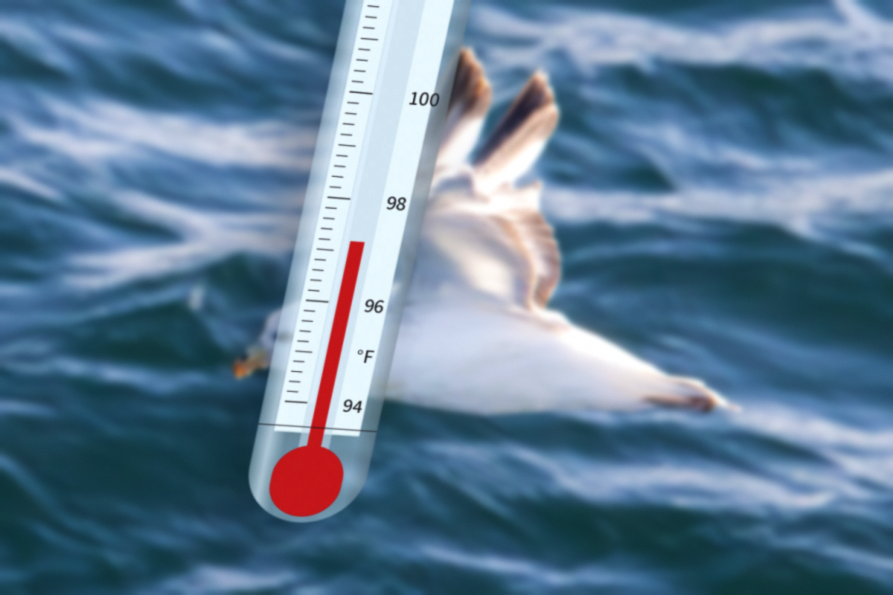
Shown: 97.2
